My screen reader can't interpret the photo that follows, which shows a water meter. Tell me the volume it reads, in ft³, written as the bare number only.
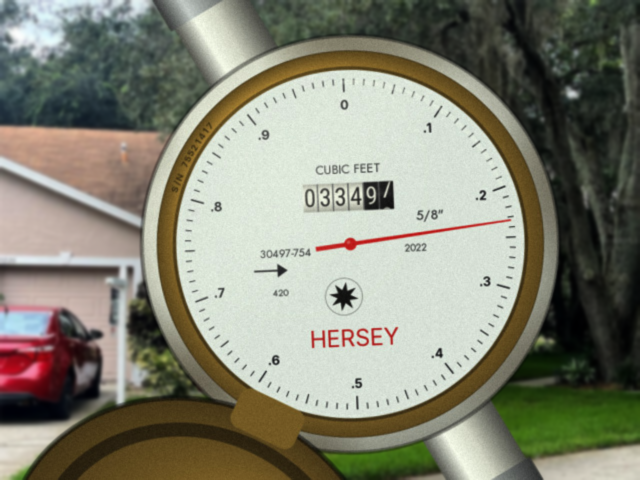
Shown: 33497.23
